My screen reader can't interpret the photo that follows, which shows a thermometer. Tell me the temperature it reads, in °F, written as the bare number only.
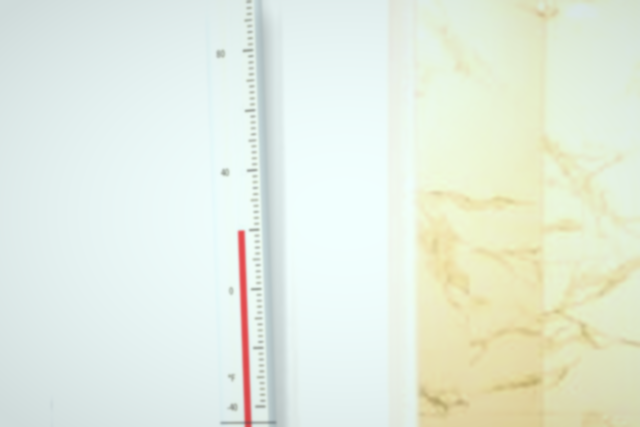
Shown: 20
